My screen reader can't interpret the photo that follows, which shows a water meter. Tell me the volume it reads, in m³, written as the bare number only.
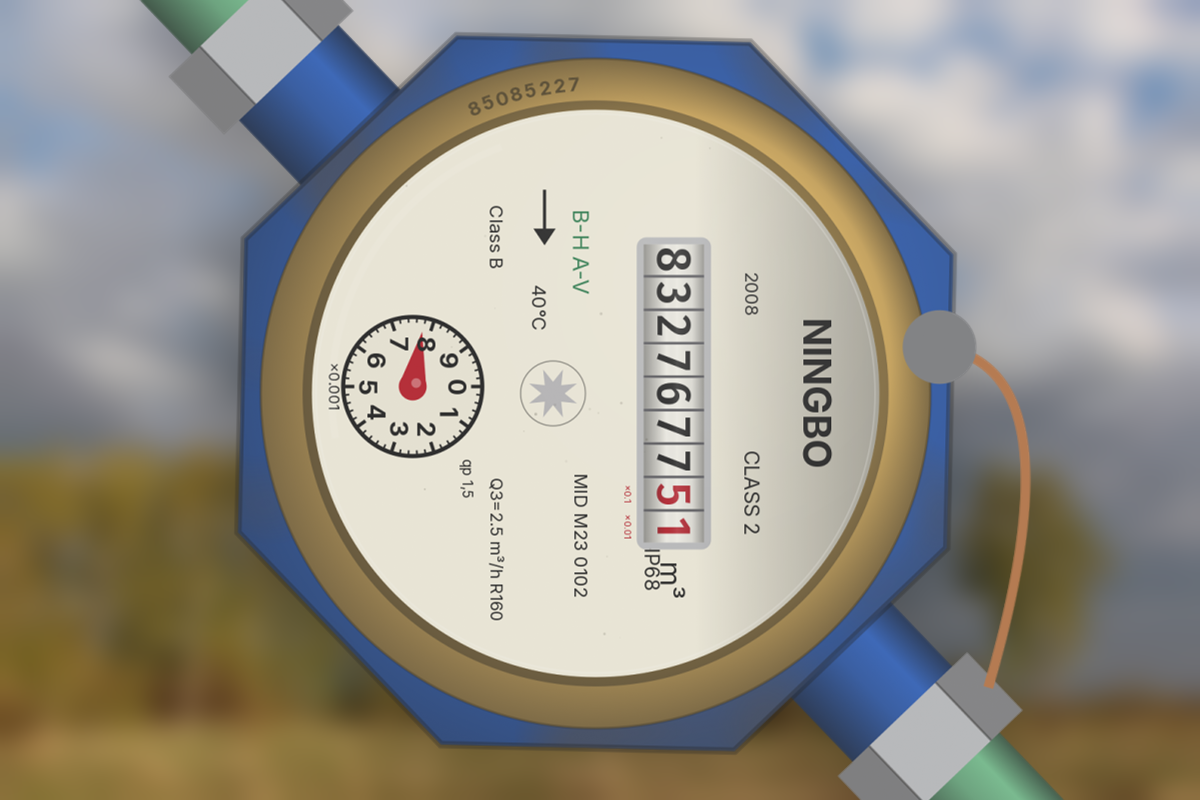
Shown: 8327677.517
